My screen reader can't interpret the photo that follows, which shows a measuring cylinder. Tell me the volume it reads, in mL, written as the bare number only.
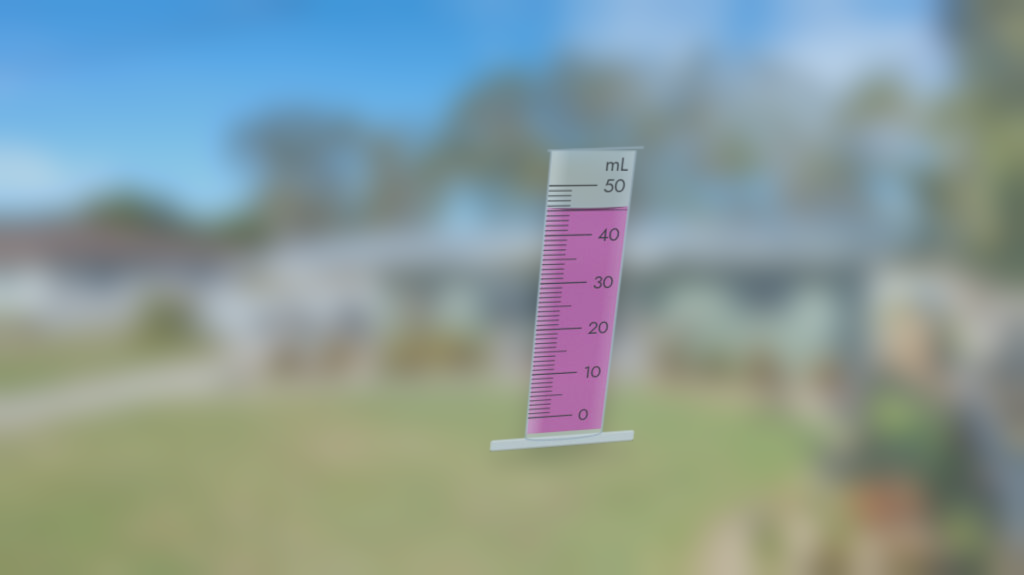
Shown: 45
